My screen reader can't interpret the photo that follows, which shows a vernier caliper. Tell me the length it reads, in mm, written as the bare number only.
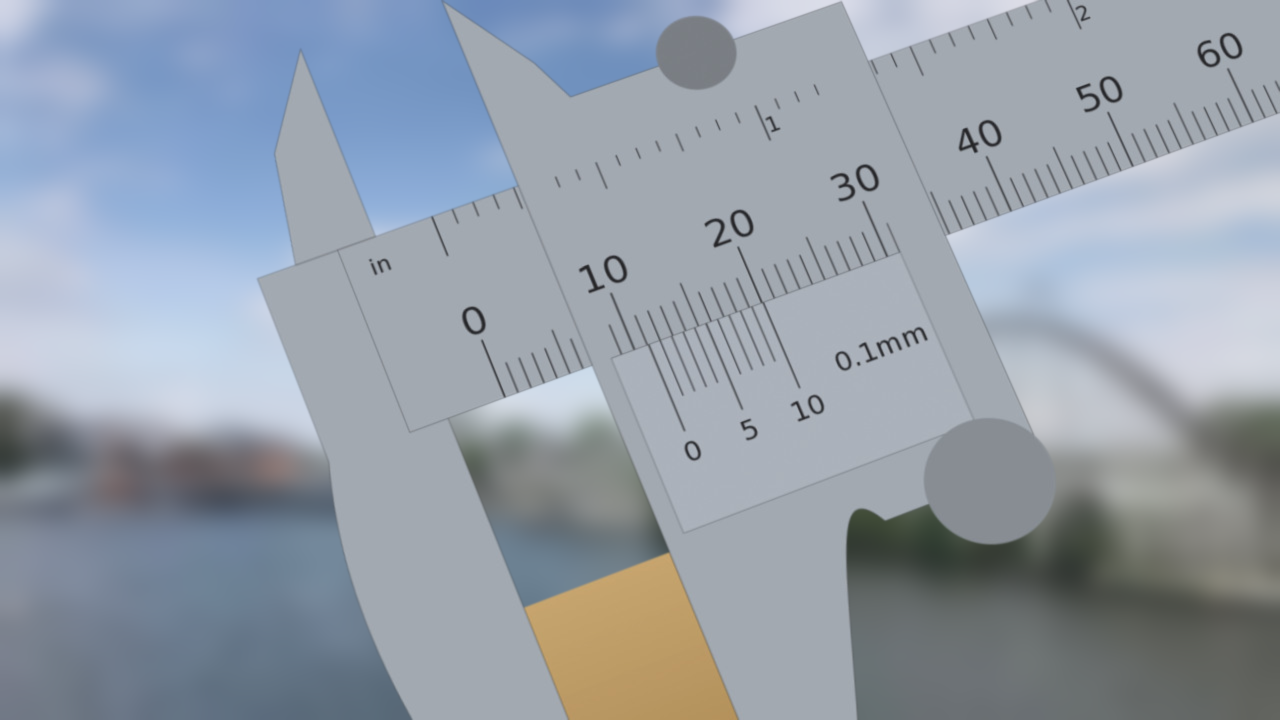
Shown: 11.1
